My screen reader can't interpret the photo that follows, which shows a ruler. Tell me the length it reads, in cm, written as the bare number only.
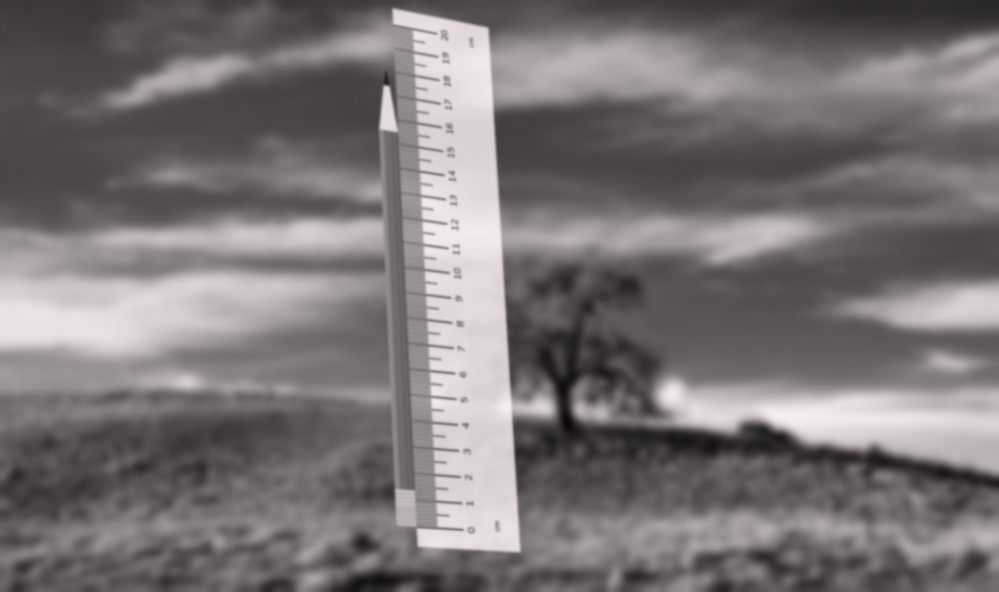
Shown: 18
